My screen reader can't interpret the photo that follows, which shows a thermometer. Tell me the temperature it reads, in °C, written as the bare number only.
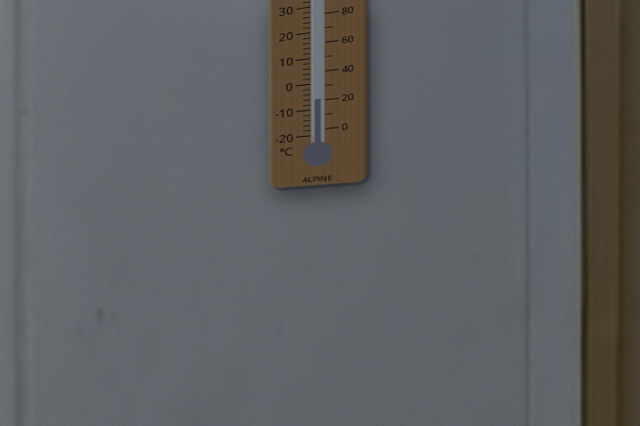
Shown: -6
